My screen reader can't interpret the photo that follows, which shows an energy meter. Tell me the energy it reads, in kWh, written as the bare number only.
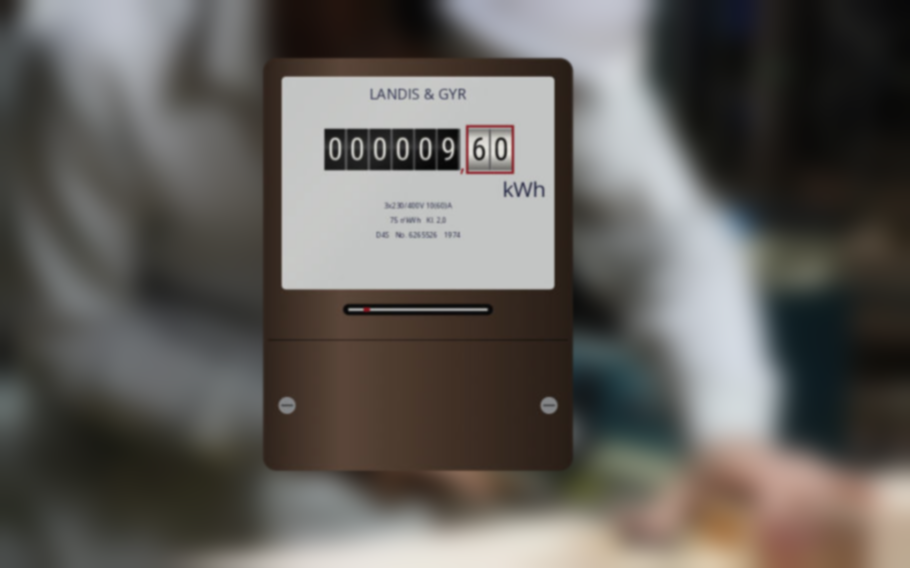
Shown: 9.60
